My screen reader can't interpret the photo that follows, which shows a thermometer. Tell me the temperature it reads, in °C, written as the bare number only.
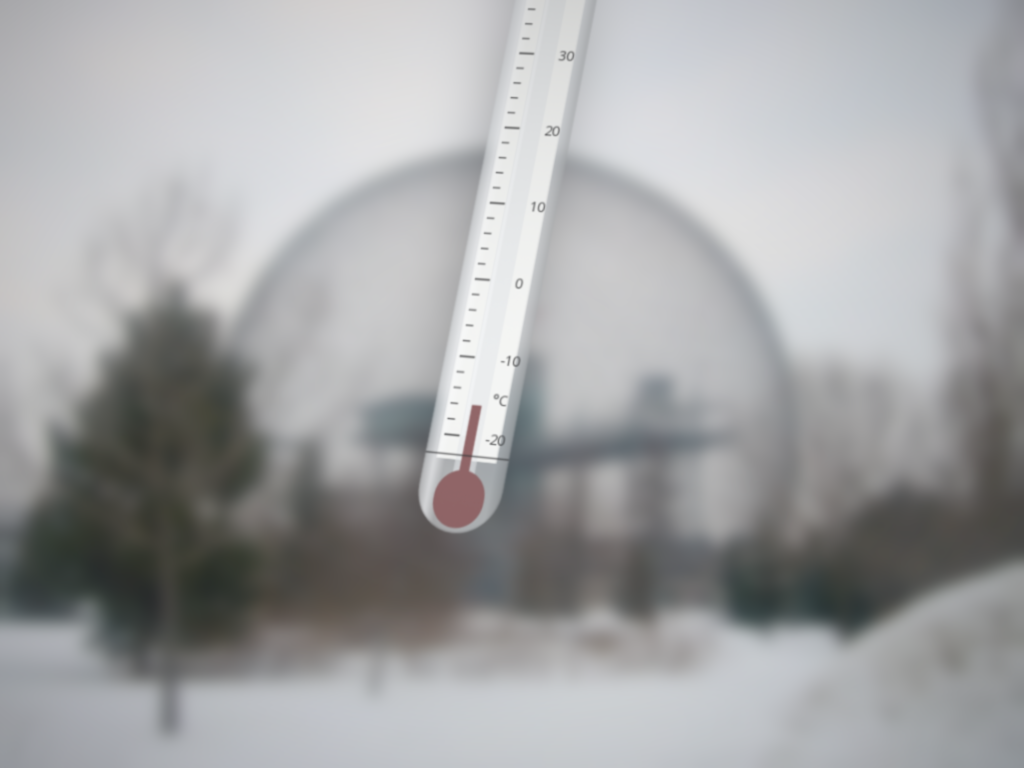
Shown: -16
